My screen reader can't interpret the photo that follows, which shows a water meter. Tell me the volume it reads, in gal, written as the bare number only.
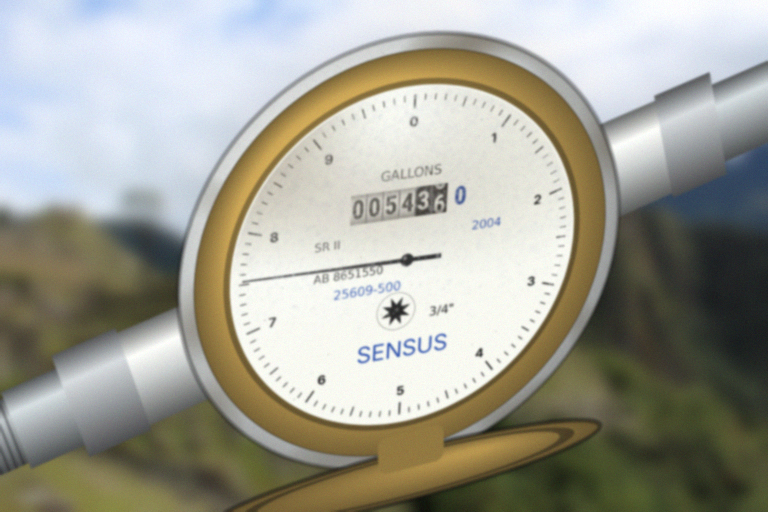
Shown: 54357.5
